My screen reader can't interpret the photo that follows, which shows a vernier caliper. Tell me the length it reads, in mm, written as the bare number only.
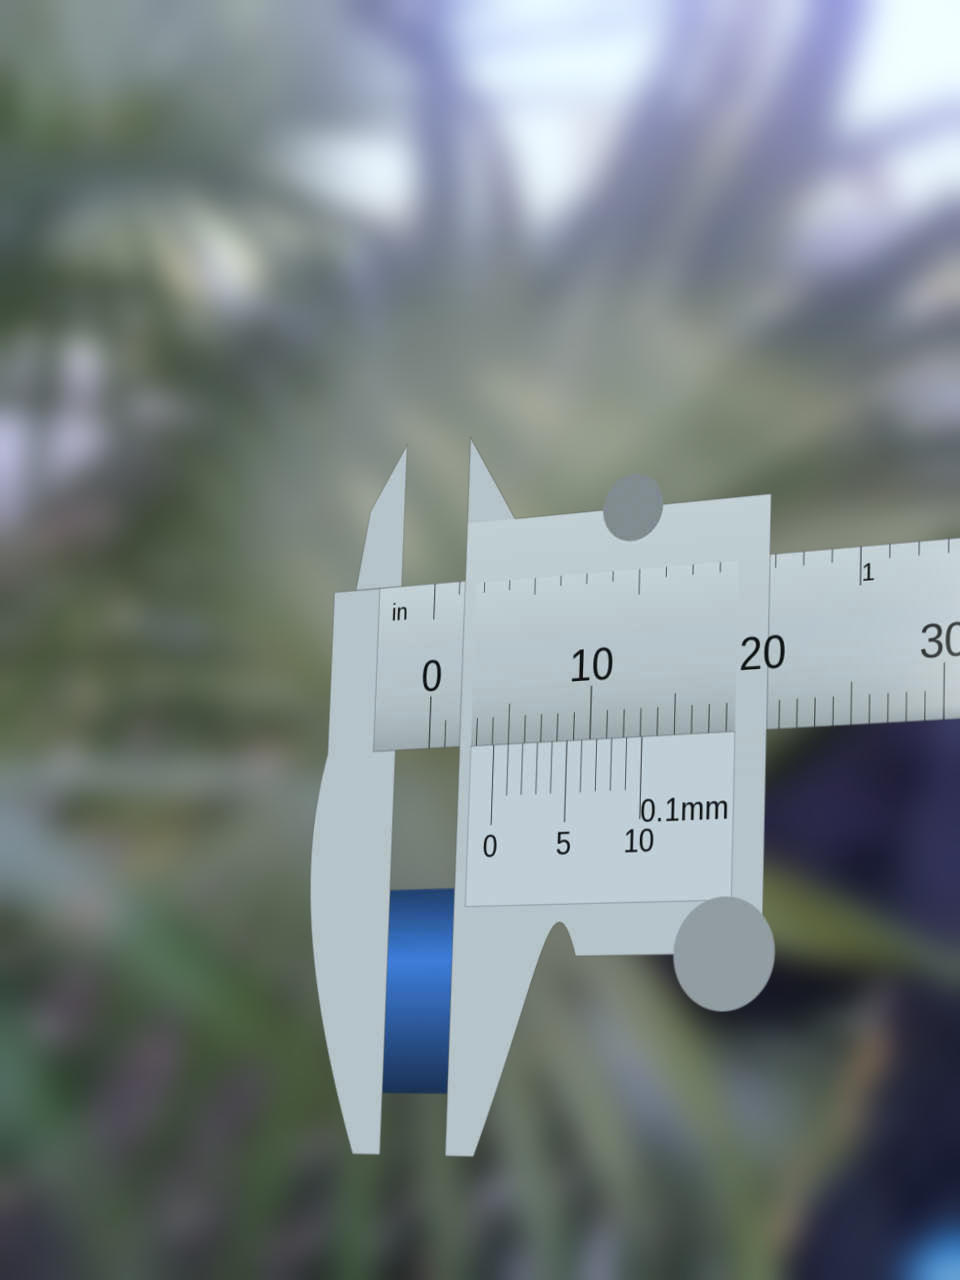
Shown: 4.1
